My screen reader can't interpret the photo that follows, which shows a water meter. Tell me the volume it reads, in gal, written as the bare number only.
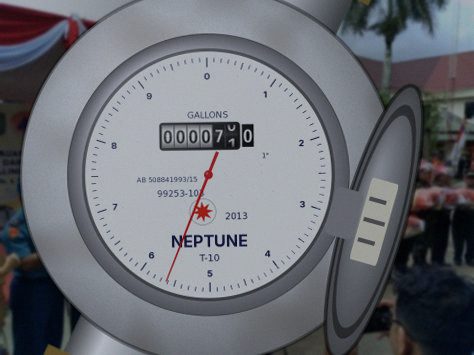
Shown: 705.6
